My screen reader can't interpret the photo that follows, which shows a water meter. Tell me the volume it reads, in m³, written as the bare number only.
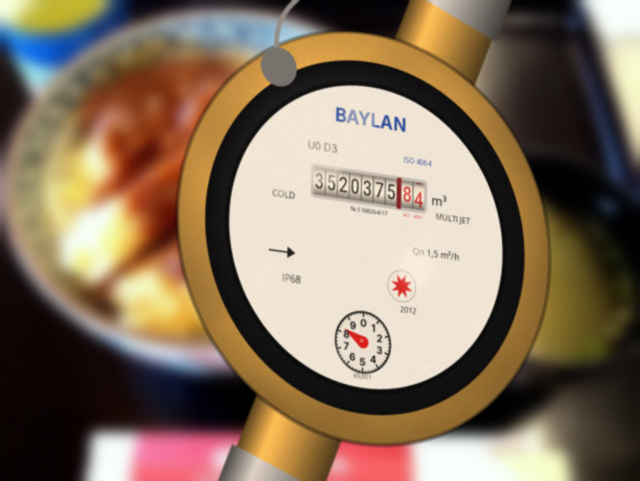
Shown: 3520375.838
